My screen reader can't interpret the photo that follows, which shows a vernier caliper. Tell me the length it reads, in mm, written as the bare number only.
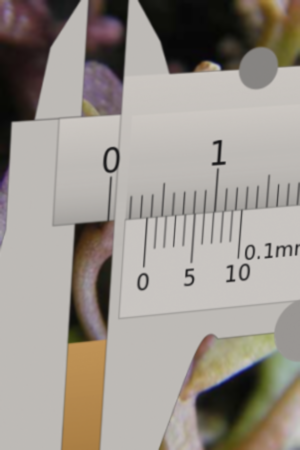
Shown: 3.6
